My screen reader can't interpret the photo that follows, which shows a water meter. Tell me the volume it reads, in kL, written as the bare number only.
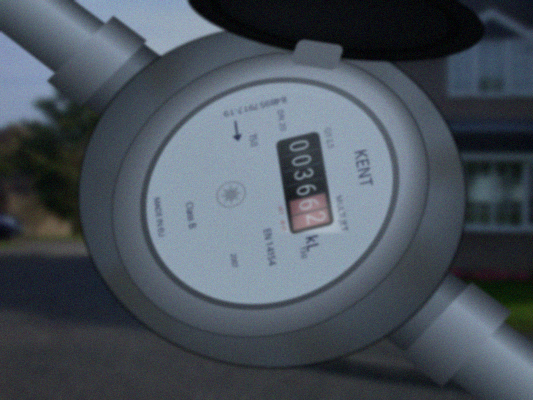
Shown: 36.62
